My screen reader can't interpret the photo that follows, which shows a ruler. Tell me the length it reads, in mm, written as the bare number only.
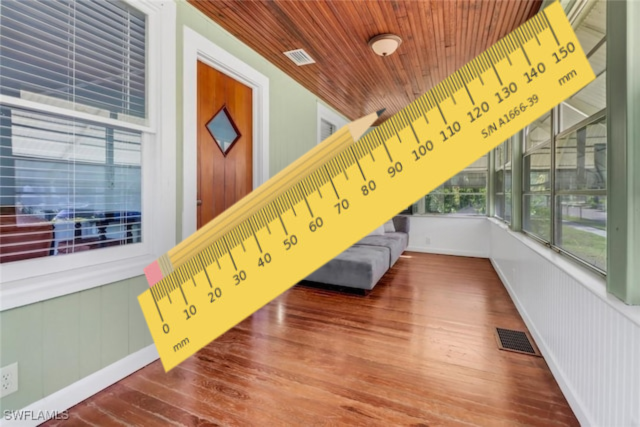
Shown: 95
